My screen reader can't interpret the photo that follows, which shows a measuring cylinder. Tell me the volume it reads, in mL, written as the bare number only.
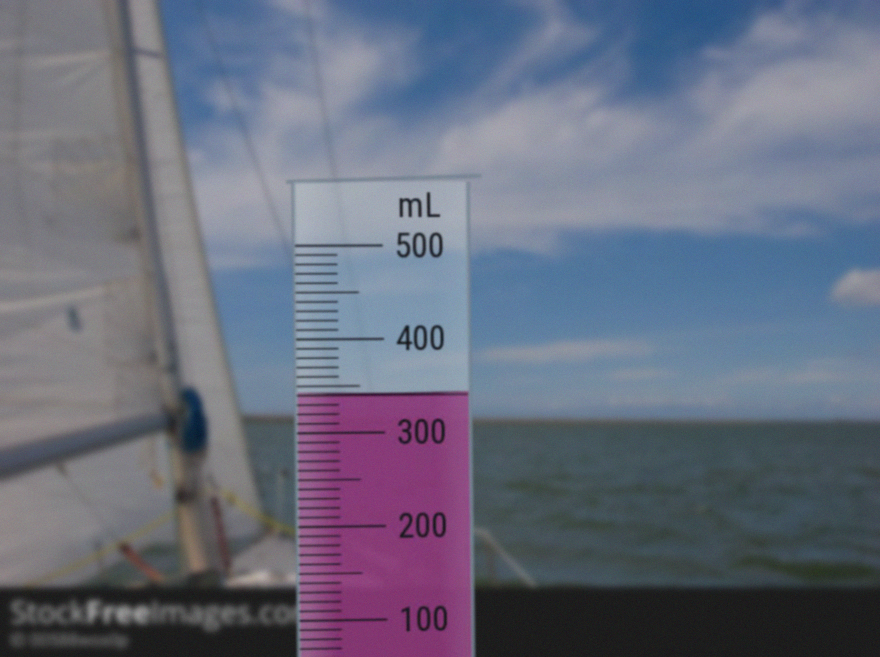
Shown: 340
